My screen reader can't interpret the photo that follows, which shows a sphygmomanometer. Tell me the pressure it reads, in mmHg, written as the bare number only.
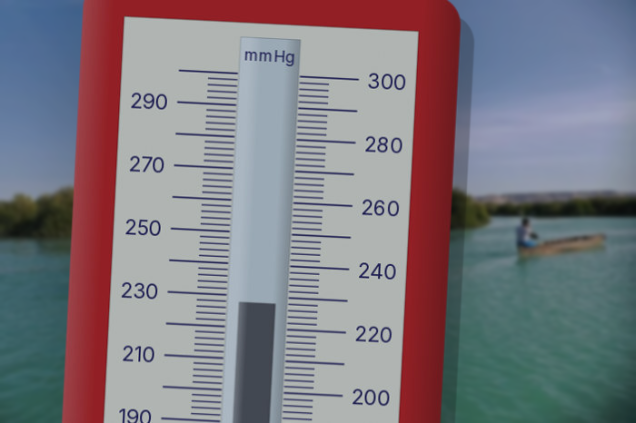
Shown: 228
